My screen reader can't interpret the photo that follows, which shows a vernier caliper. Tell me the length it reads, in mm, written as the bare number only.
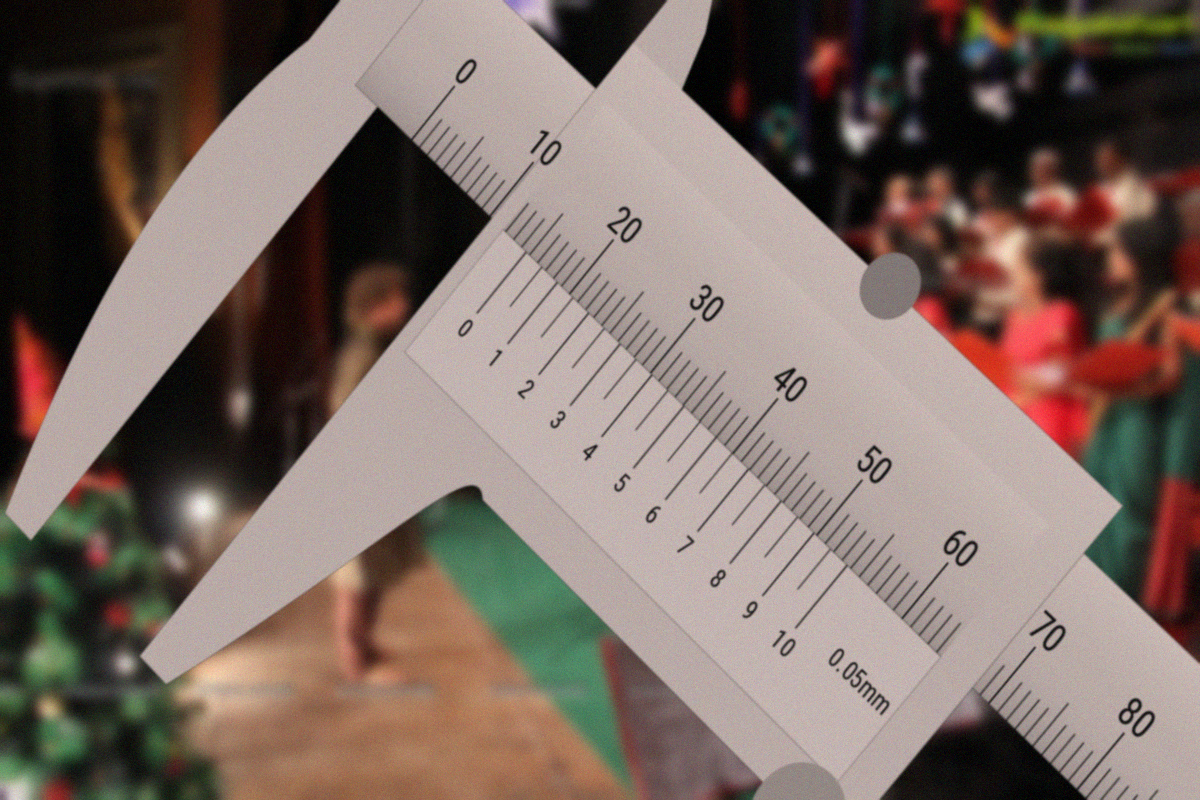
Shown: 14.6
